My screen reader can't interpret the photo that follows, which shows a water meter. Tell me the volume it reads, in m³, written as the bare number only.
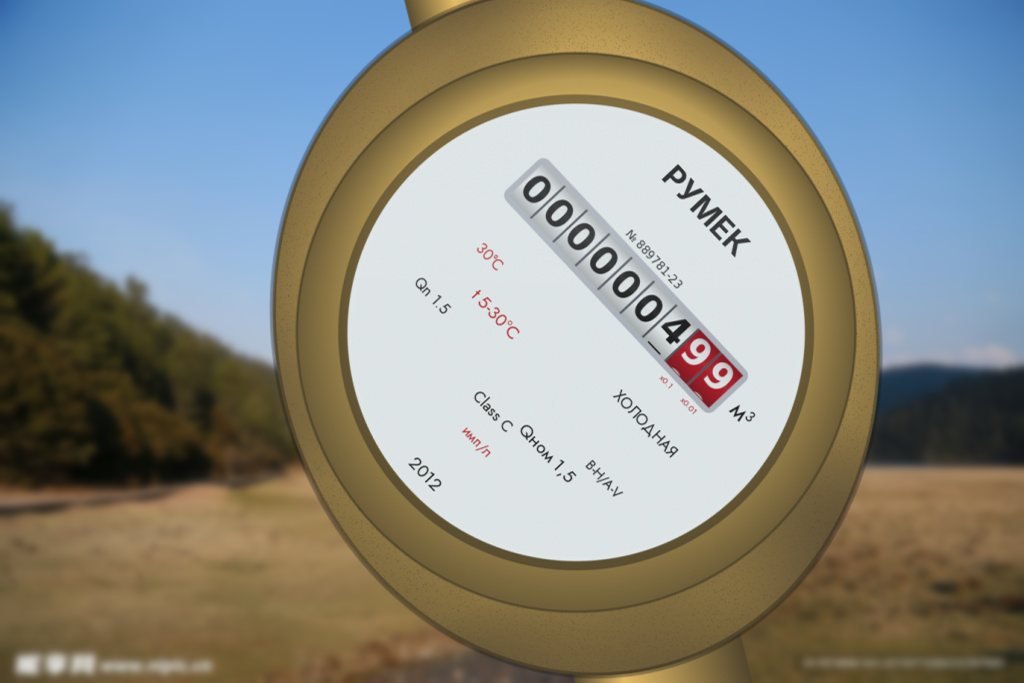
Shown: 4.99
